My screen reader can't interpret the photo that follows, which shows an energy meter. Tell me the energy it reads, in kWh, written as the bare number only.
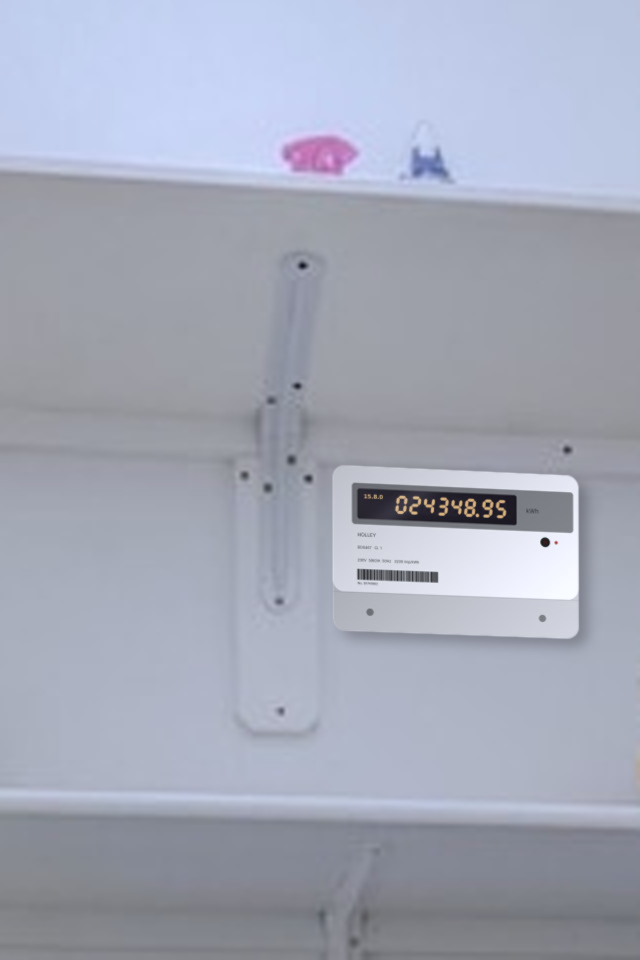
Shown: 24348.95
